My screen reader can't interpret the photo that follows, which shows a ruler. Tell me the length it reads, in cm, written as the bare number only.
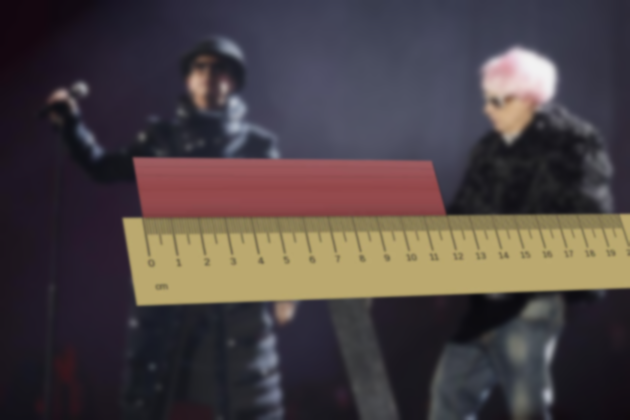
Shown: 12
